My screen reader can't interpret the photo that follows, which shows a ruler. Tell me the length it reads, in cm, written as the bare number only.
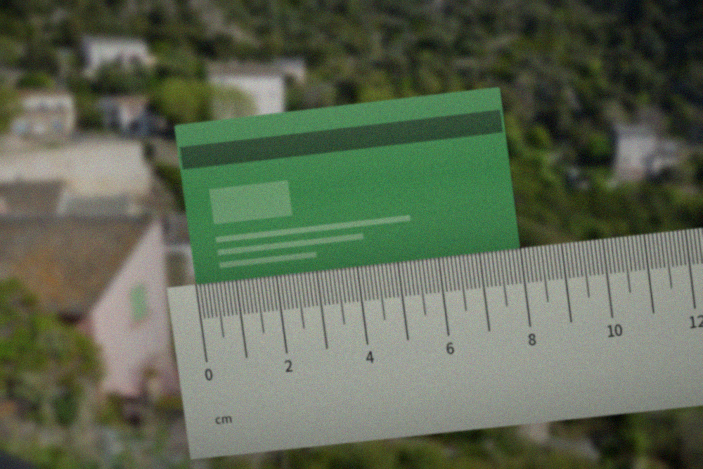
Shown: 8
